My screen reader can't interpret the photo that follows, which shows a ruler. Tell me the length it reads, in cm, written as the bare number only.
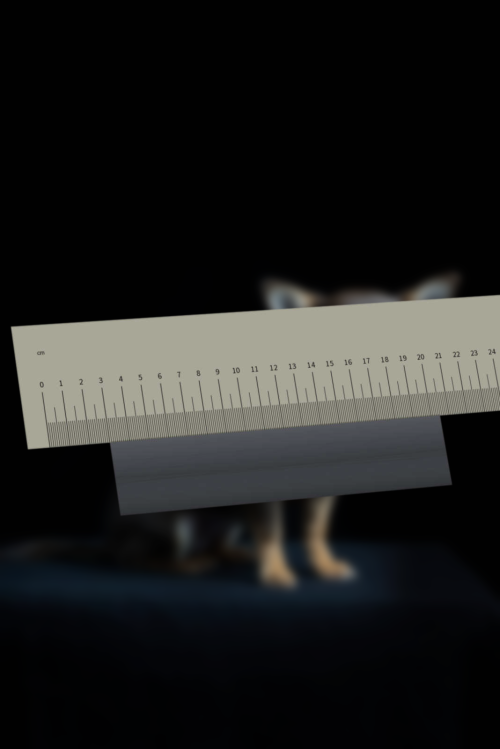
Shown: 17.5
